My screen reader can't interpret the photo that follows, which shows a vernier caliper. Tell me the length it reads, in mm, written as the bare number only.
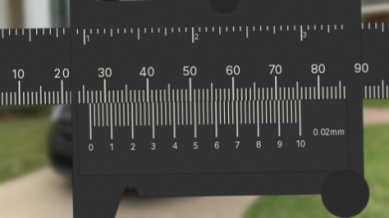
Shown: 26.5
